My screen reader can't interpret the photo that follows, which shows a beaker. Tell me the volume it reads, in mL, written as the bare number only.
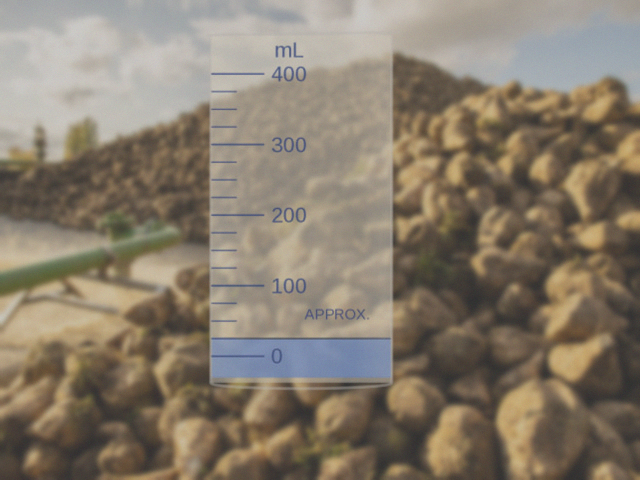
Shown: 25
